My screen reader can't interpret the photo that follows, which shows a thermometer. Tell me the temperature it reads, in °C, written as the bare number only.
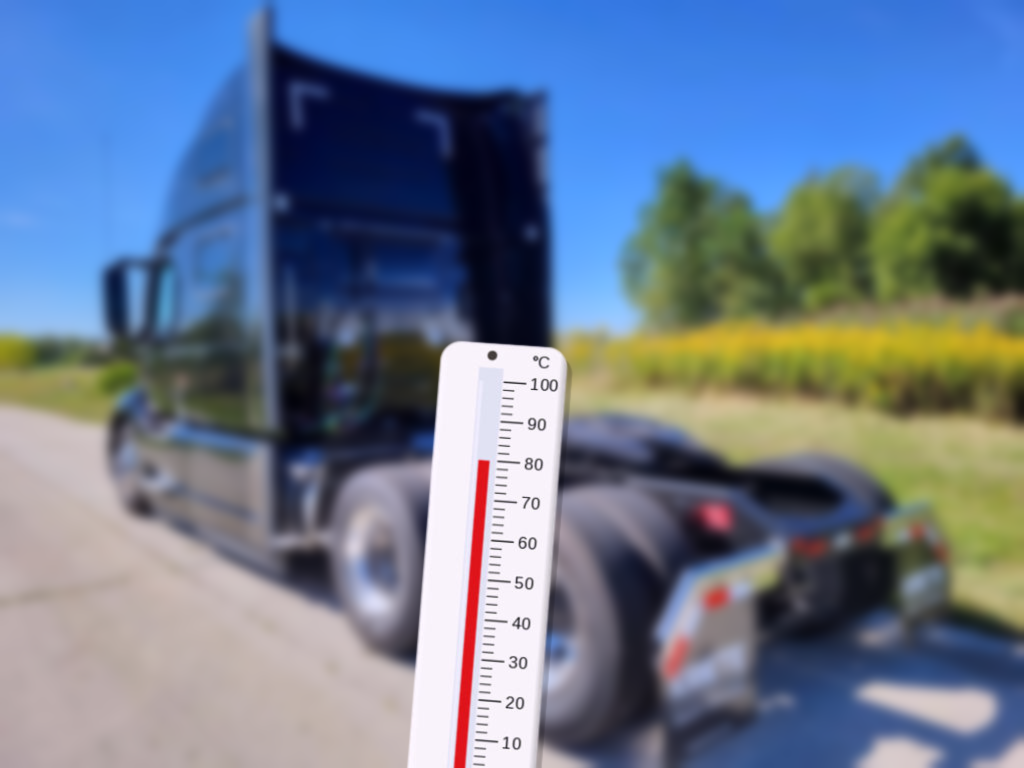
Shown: 80
